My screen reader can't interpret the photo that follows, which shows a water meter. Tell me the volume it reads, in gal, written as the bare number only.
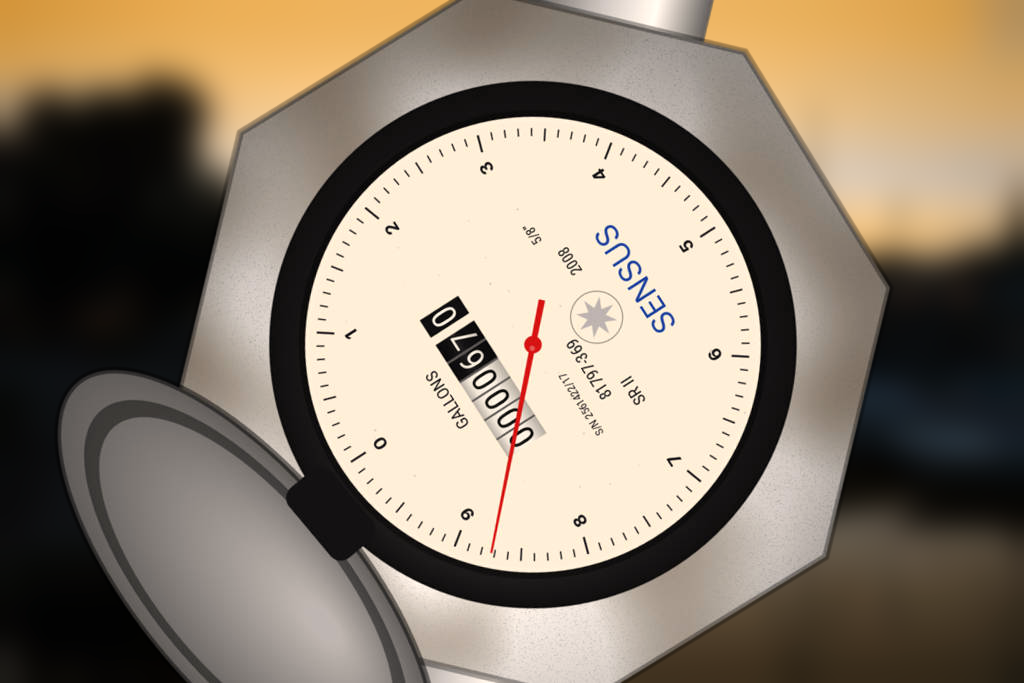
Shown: 668.7
